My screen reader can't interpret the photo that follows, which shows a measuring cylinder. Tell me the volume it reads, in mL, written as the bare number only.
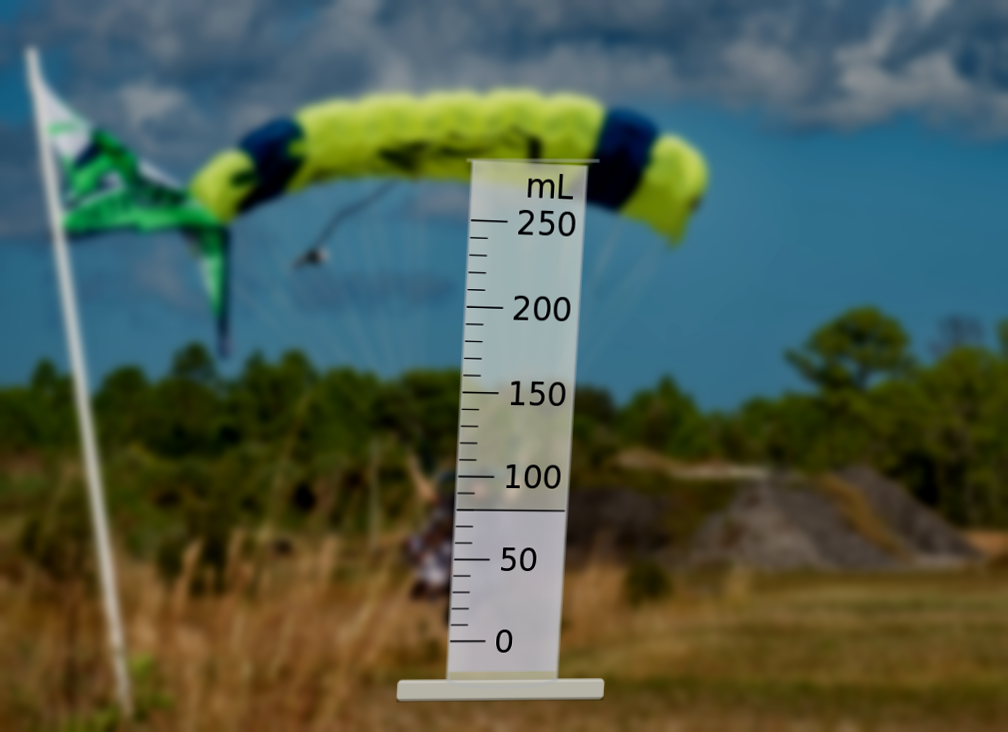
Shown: 80
